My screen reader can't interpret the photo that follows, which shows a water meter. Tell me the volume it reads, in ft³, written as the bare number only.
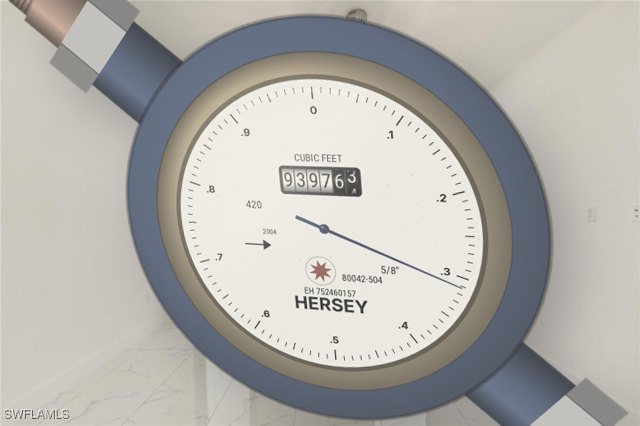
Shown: 939763.31
